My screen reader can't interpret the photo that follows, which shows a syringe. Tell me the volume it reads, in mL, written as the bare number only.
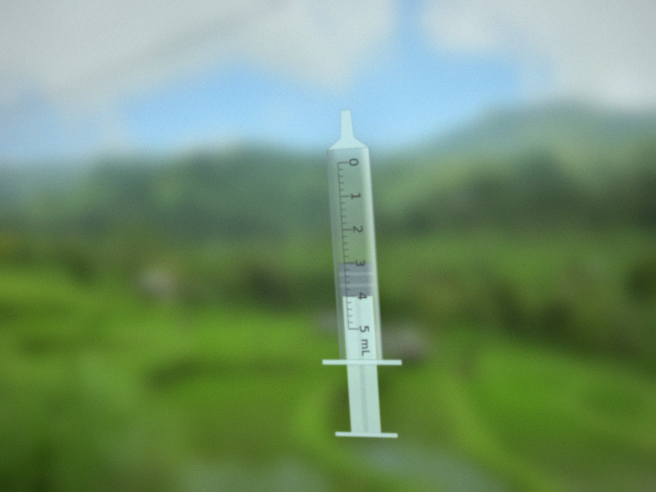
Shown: 3
